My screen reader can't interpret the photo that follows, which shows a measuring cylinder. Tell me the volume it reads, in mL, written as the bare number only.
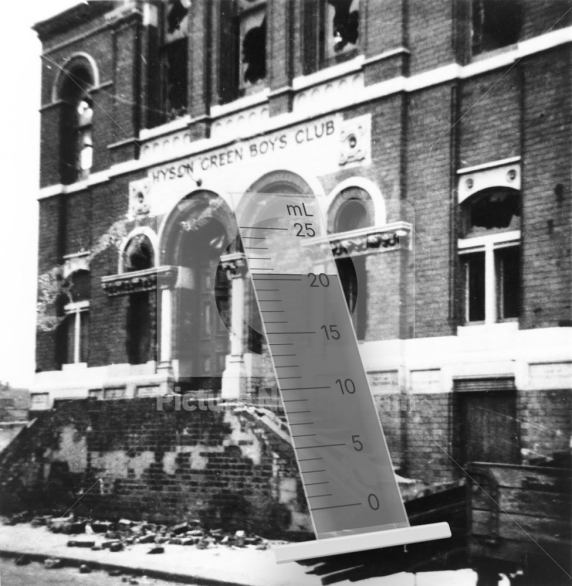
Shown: 20.5
